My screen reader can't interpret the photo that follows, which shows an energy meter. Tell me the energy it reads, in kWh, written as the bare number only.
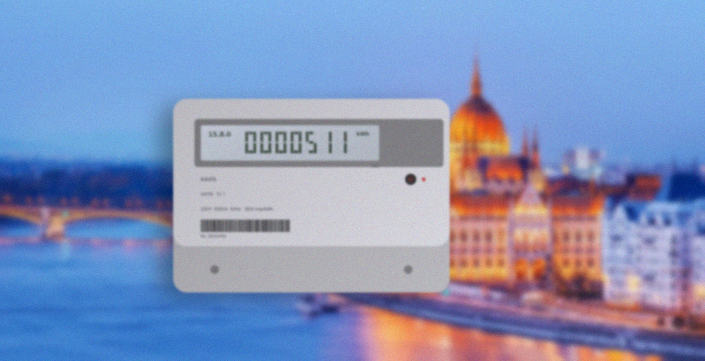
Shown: 511
